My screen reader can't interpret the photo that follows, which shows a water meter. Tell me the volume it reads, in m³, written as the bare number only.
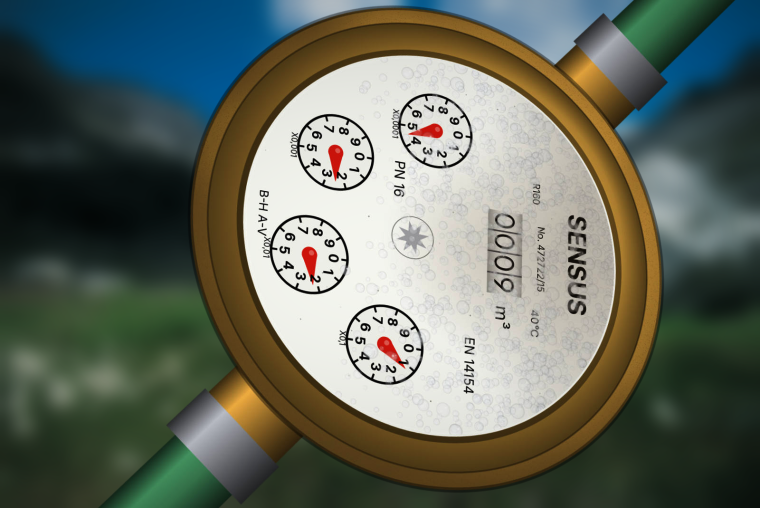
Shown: 9.1224
